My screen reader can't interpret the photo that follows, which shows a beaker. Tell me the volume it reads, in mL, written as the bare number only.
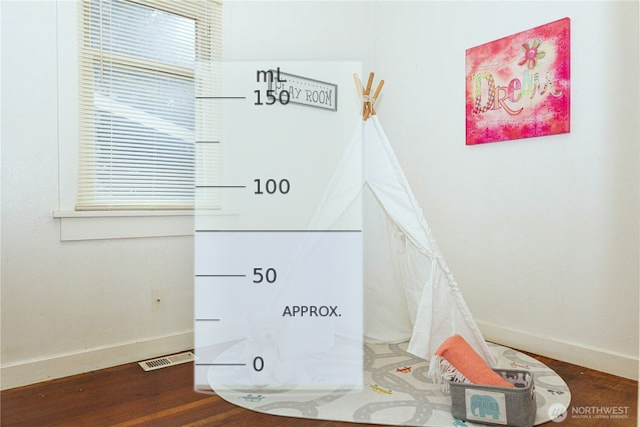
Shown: 75
